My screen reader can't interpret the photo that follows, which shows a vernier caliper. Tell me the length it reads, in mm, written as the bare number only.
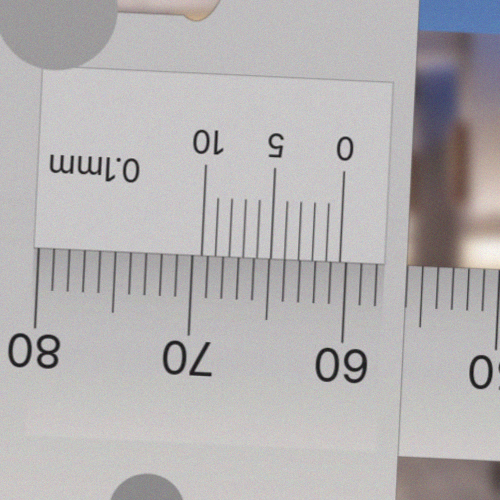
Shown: 60.4
